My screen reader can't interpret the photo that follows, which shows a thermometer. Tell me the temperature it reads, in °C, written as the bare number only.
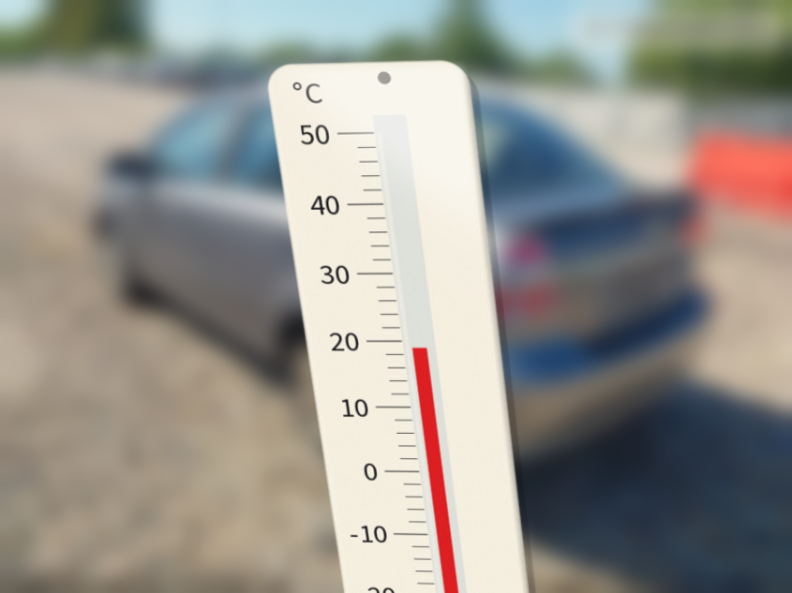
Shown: 19
